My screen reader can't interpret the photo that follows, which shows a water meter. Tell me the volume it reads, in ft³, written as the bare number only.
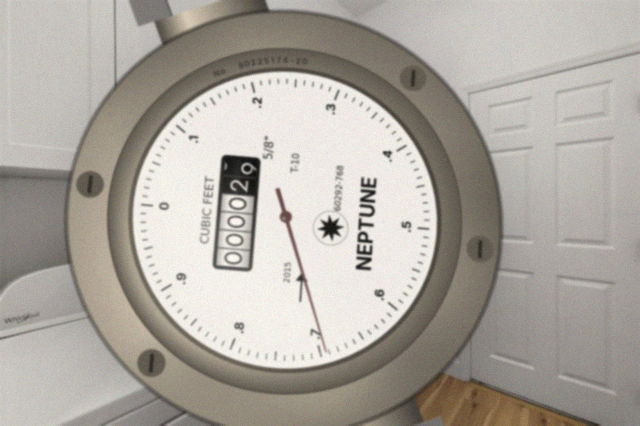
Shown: 28.69
